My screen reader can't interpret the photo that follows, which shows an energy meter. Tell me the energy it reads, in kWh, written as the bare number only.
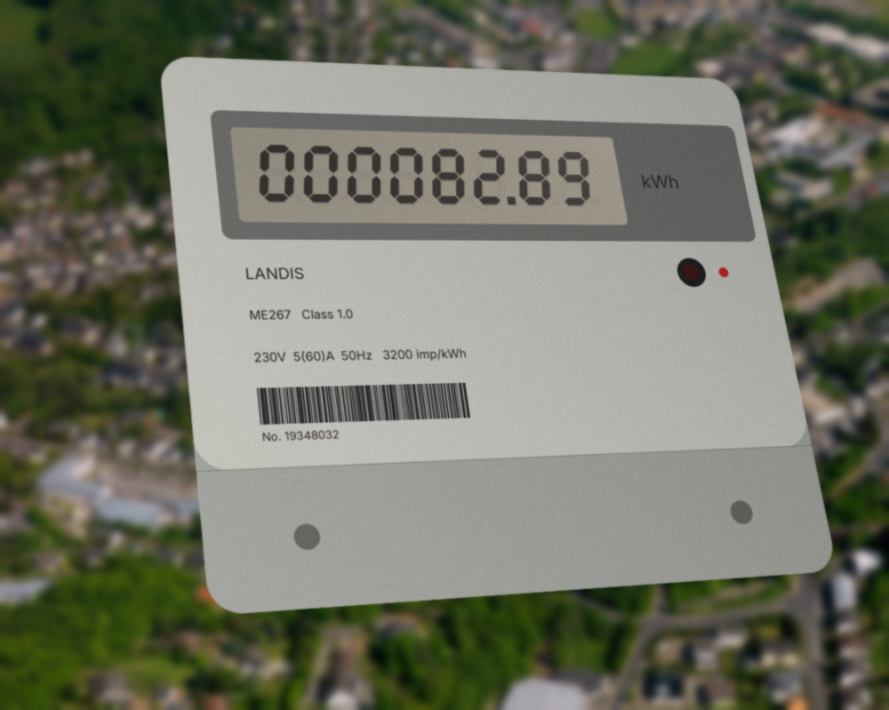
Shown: 82.89
